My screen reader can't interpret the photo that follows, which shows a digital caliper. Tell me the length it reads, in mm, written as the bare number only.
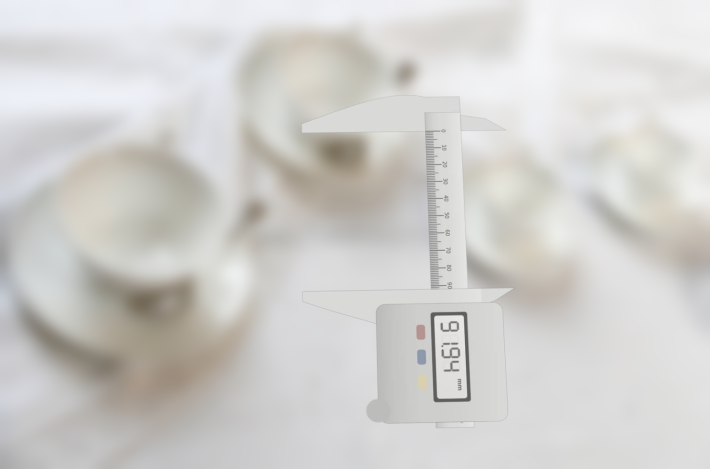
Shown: 91.94
